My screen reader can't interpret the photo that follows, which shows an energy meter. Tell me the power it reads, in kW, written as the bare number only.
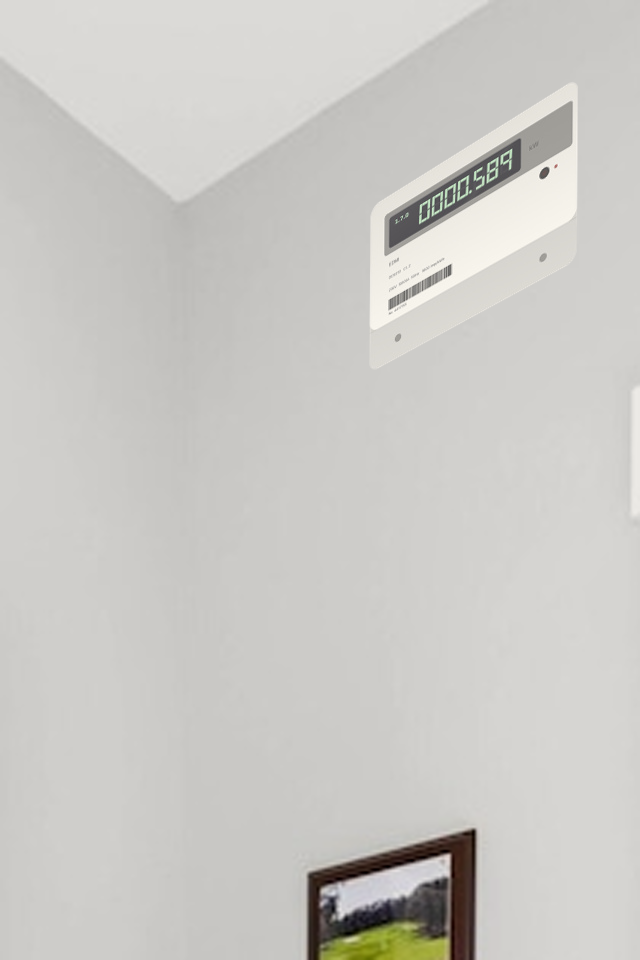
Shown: 0.589
